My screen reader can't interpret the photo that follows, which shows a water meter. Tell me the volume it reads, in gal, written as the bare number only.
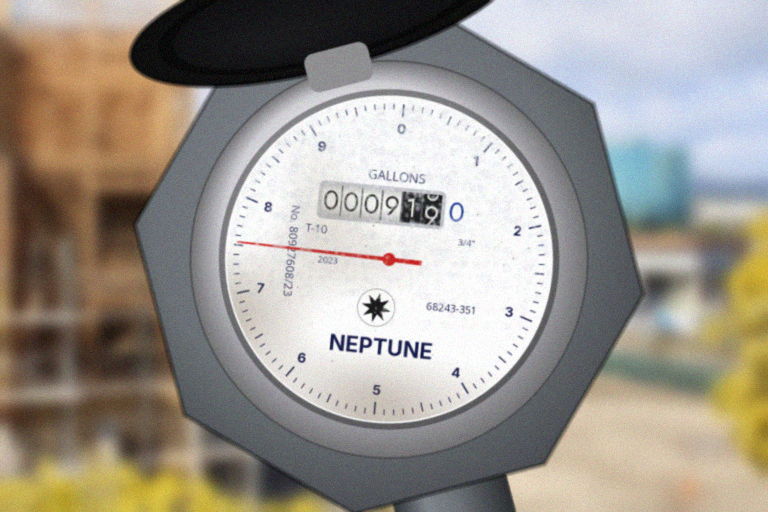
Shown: 9187.5
